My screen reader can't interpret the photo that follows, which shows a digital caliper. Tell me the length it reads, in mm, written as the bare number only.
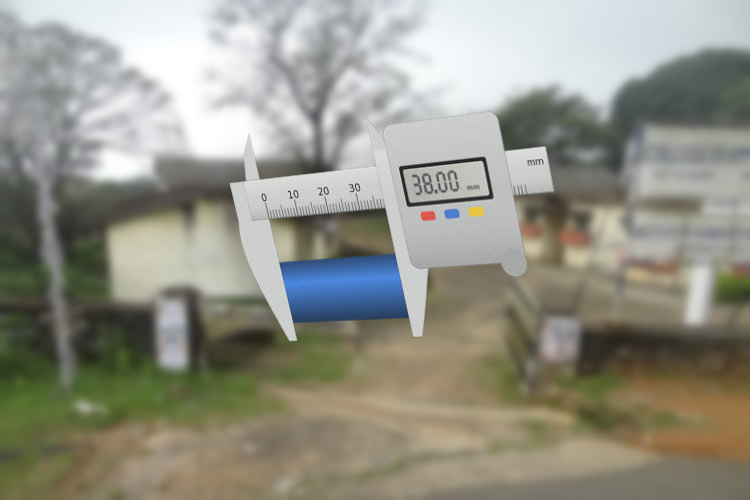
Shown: 38.00
